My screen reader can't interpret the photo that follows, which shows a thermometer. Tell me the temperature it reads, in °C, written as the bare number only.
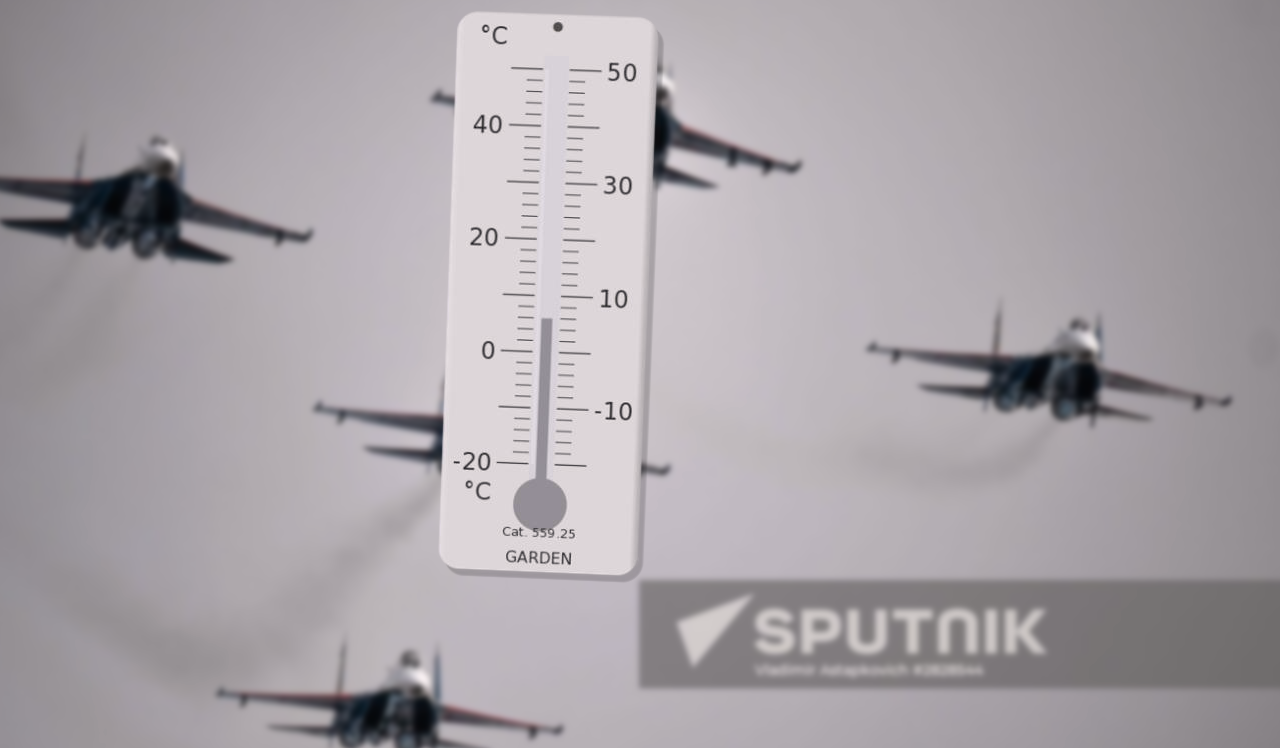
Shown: 6
